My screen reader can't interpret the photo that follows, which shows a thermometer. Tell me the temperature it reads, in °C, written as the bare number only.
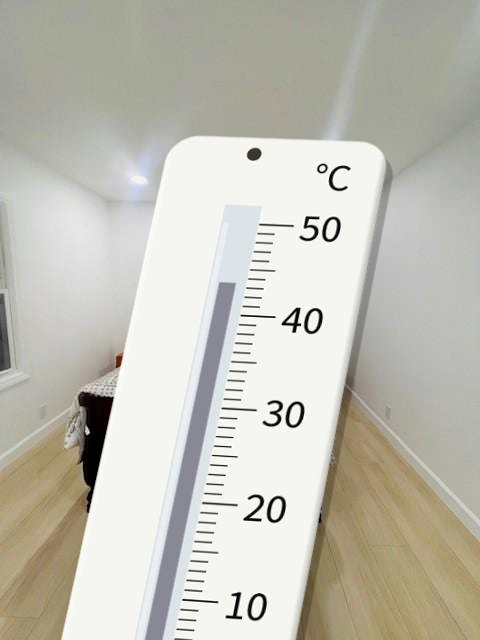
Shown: 43.5
